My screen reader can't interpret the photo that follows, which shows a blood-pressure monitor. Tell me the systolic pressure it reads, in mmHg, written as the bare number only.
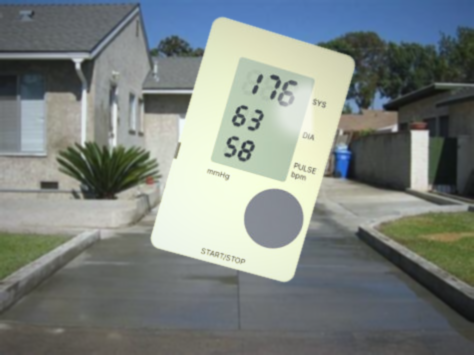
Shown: 176
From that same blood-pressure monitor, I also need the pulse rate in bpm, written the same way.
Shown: 58
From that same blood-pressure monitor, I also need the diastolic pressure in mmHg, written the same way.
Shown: 63
